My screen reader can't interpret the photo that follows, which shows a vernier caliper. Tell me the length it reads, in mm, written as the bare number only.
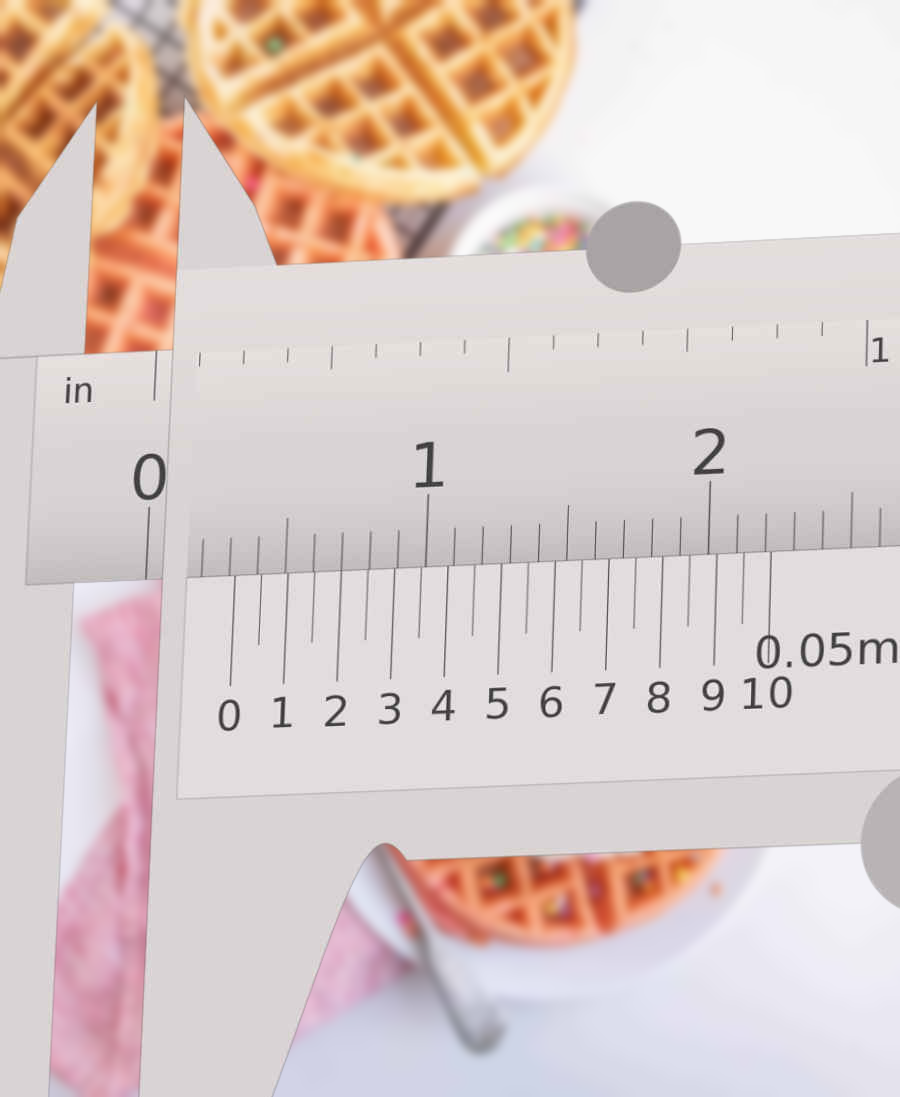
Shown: 3.20
